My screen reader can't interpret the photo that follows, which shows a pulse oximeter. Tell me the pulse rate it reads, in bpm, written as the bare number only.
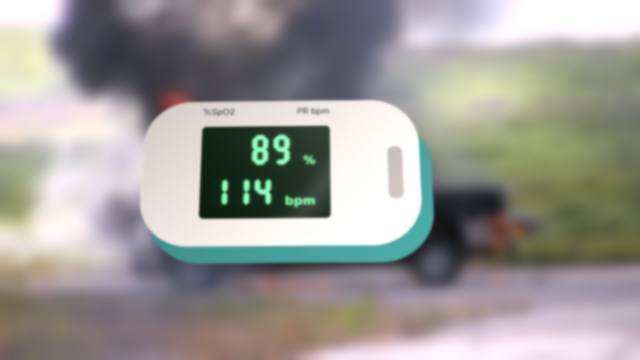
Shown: 114
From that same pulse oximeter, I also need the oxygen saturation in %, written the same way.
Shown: 89
